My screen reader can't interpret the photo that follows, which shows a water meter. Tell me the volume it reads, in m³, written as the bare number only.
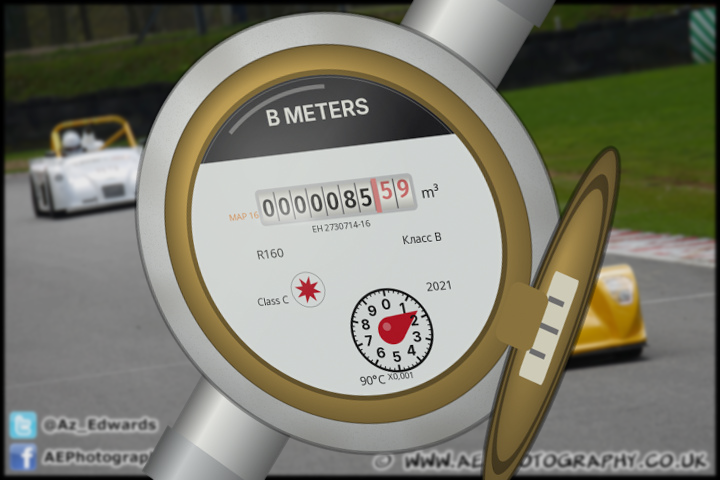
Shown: 85.591
